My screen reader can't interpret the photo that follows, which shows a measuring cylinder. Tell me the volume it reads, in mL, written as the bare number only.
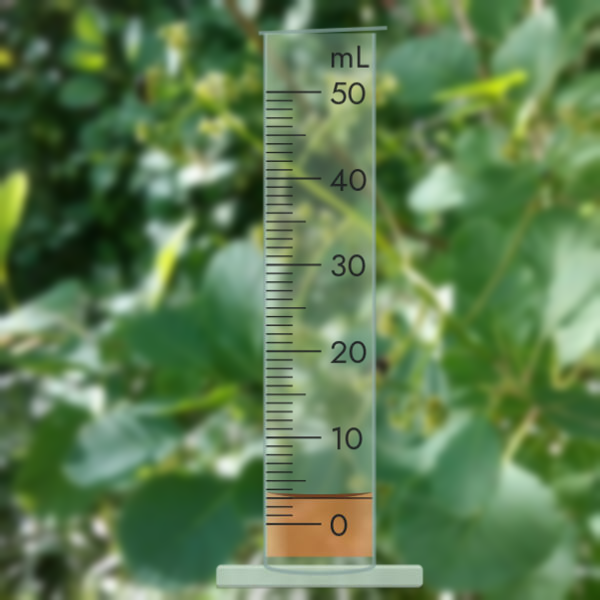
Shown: 3
